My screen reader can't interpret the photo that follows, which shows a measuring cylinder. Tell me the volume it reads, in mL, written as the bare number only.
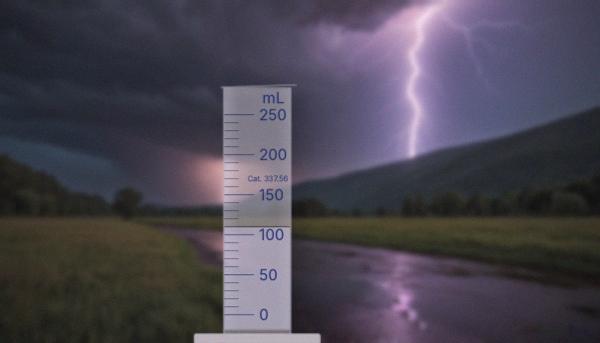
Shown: 110
